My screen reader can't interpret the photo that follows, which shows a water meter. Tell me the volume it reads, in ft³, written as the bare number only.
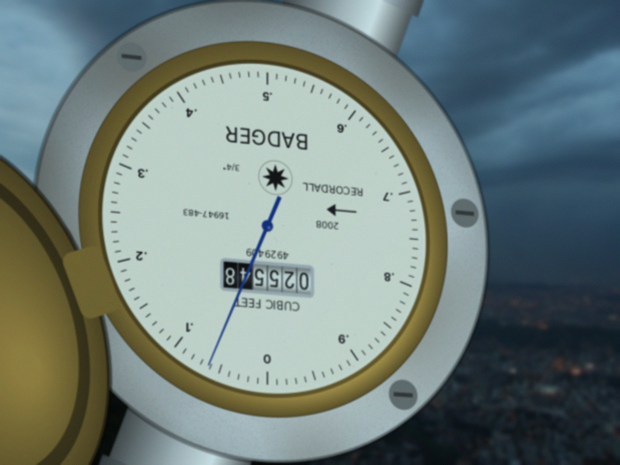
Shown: 25548.06
